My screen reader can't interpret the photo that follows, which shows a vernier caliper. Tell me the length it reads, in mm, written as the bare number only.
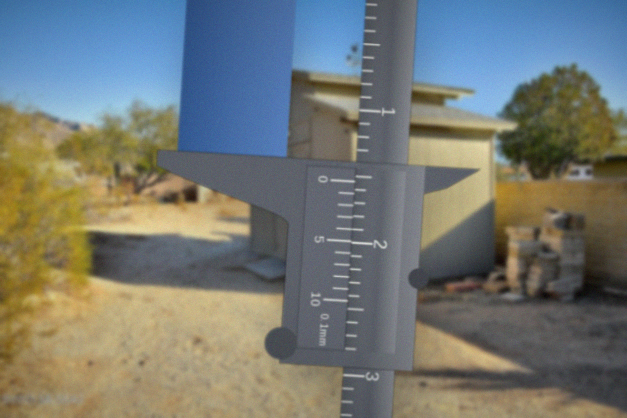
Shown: 15.4
